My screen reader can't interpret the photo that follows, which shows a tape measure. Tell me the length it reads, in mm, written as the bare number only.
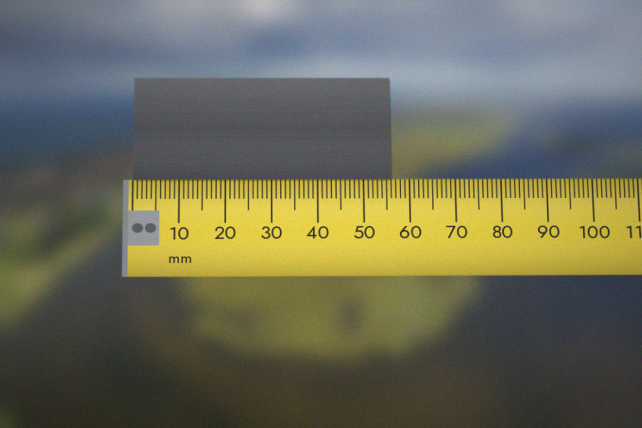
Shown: 56
